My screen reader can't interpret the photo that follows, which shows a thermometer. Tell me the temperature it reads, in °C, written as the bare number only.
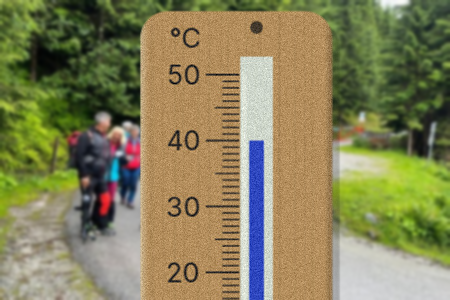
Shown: 40
